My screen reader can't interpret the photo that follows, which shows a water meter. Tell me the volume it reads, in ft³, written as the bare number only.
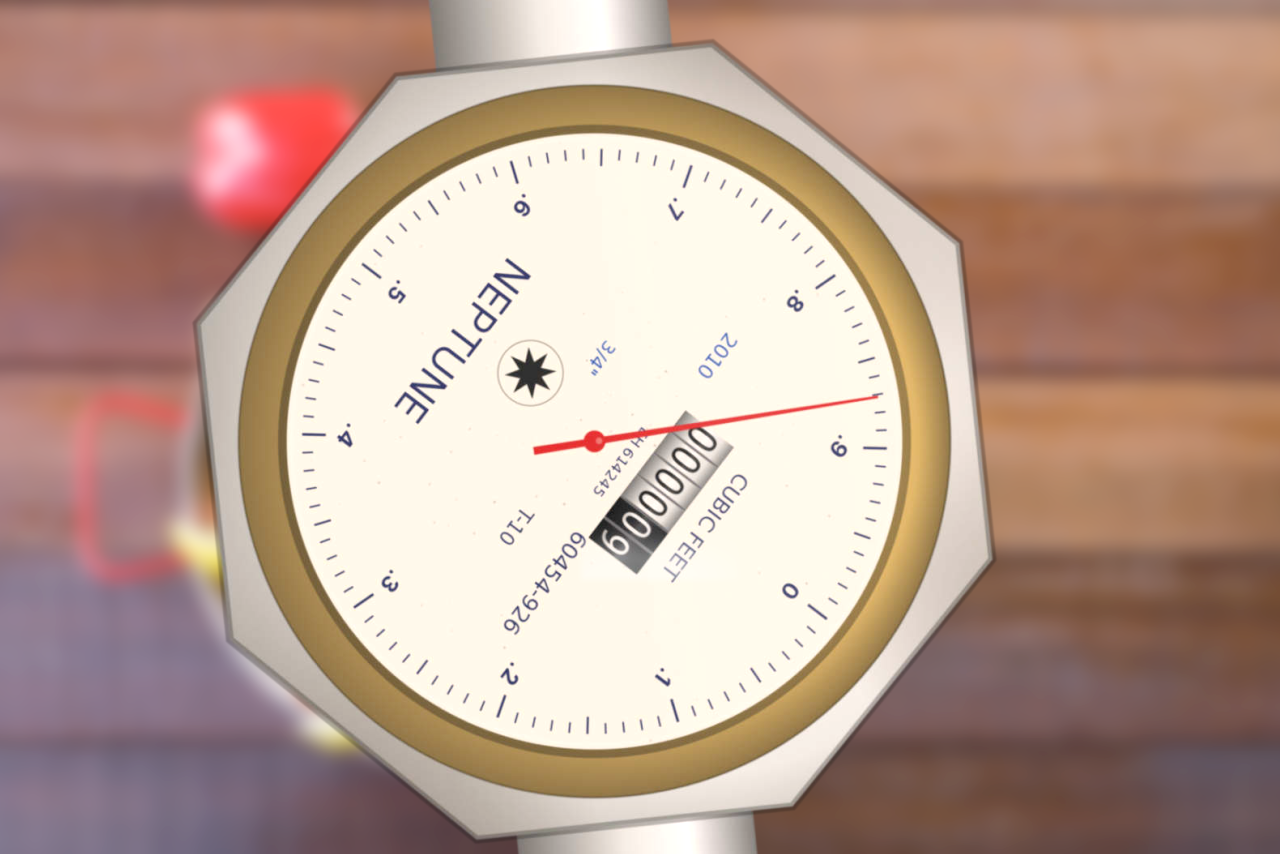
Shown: 8.87
